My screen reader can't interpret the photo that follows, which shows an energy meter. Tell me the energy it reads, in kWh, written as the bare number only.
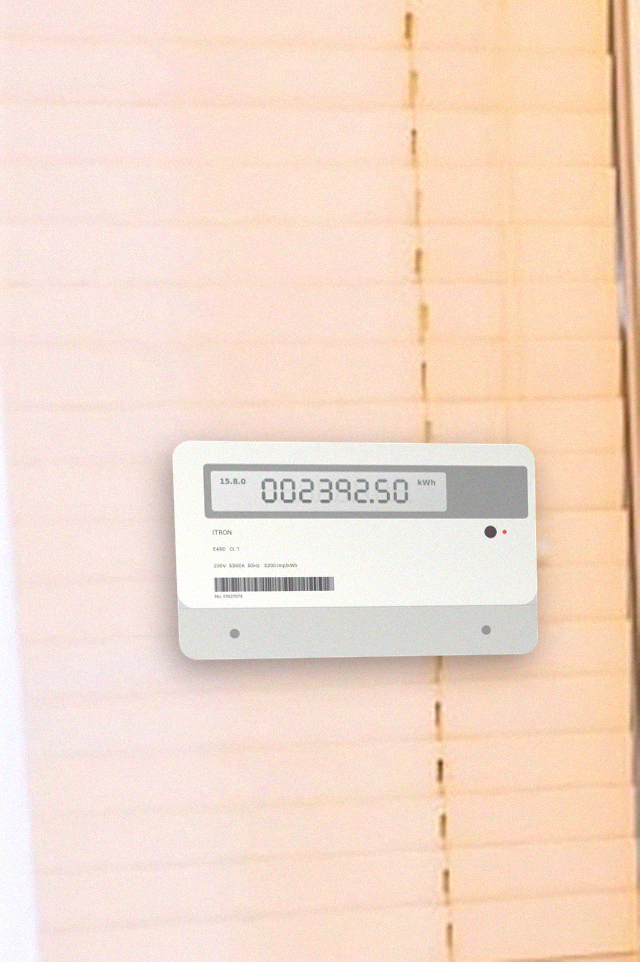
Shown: 2392.50
